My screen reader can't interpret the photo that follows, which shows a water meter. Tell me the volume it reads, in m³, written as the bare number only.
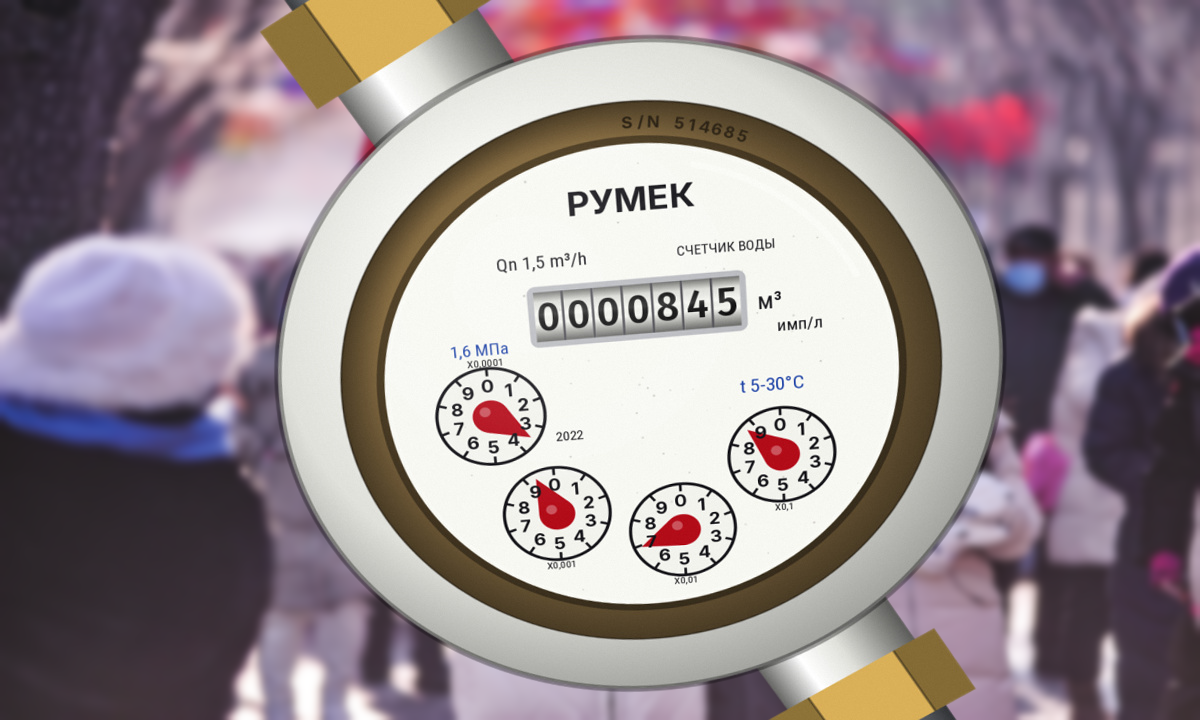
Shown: 845.8693
